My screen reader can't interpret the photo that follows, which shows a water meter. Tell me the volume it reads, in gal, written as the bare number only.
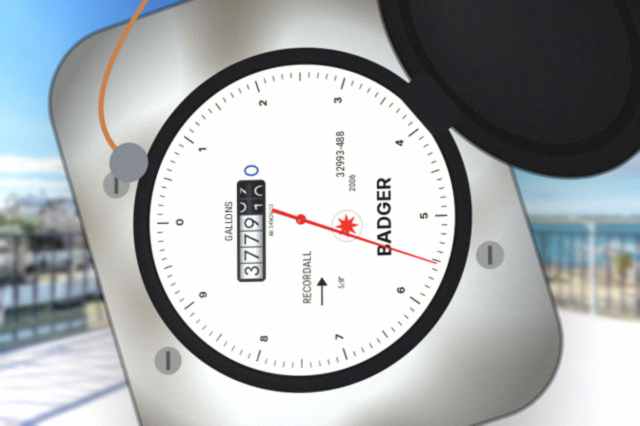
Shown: 3779095.5
